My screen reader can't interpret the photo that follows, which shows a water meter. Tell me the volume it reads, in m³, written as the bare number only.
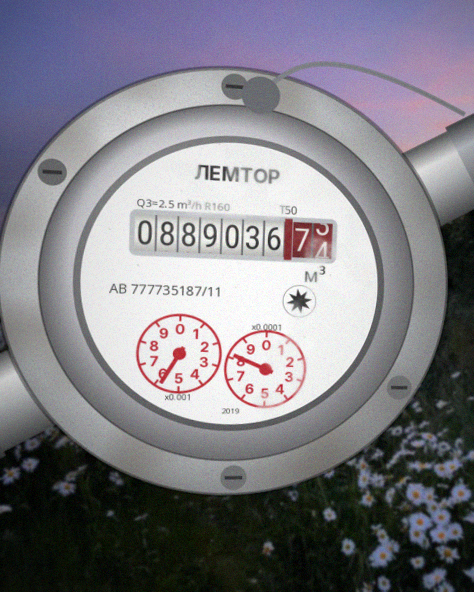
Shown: 889036.7358
